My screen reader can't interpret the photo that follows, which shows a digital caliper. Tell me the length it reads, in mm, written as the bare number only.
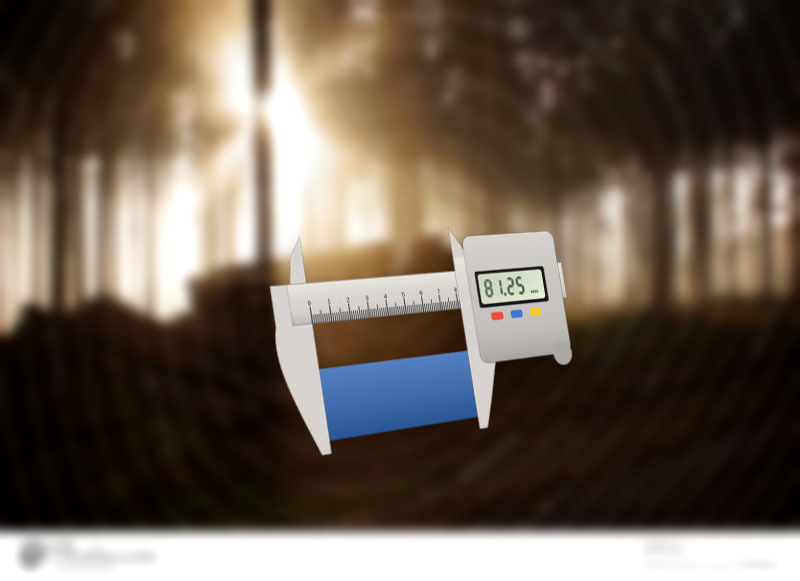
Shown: 81.25
